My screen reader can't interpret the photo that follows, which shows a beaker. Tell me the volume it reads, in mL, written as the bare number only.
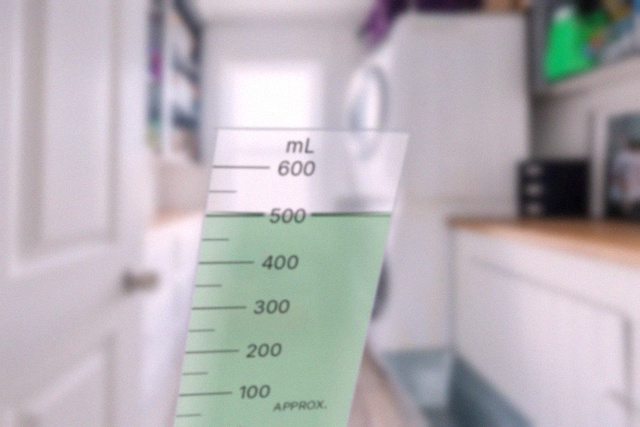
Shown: 500
